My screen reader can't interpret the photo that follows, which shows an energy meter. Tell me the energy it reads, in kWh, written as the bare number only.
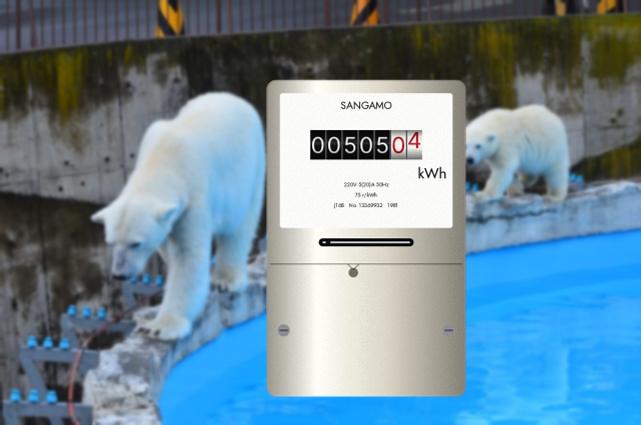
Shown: 505.04
